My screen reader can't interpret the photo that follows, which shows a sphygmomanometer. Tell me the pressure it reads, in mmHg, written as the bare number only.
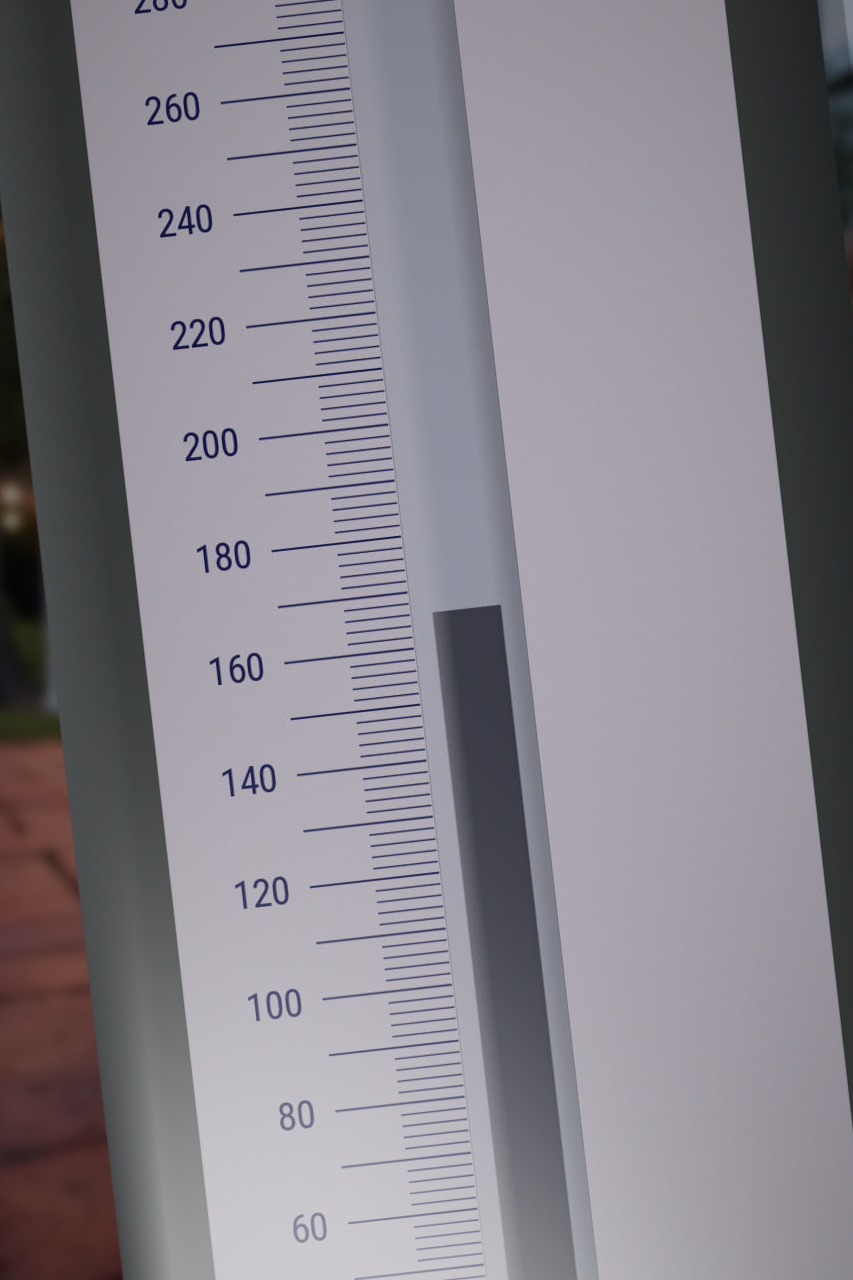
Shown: 166
